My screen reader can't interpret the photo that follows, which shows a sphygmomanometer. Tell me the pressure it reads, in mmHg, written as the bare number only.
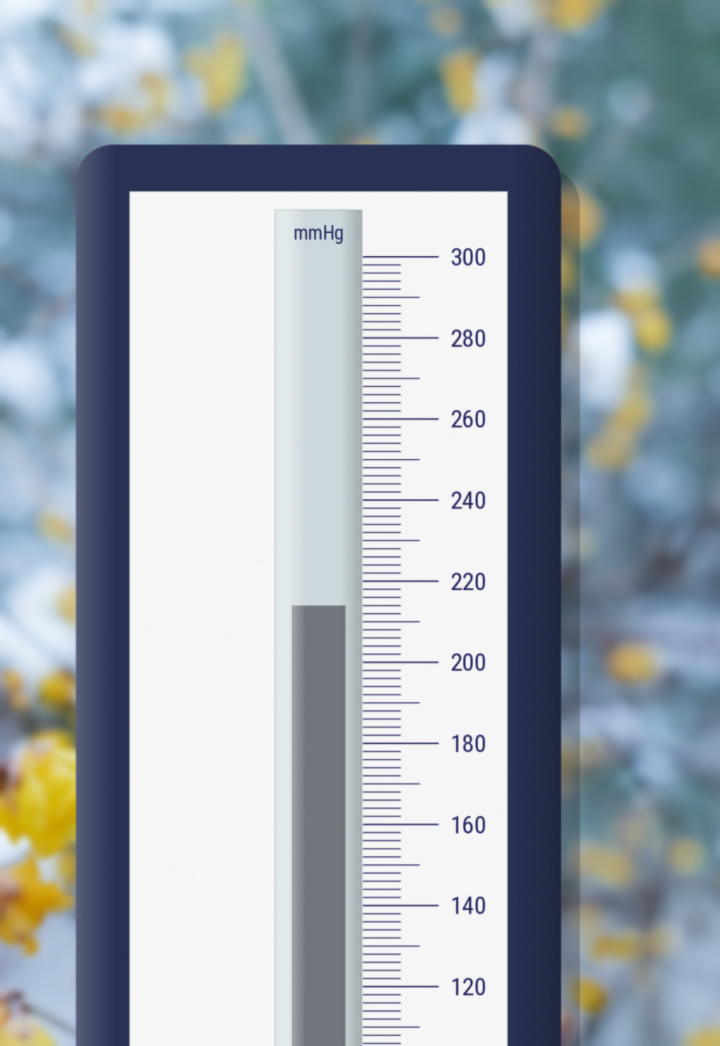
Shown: 214
